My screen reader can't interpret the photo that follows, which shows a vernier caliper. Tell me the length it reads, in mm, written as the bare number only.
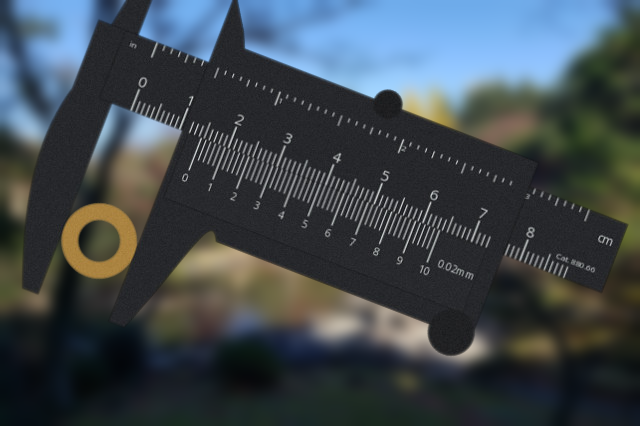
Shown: 14.5
